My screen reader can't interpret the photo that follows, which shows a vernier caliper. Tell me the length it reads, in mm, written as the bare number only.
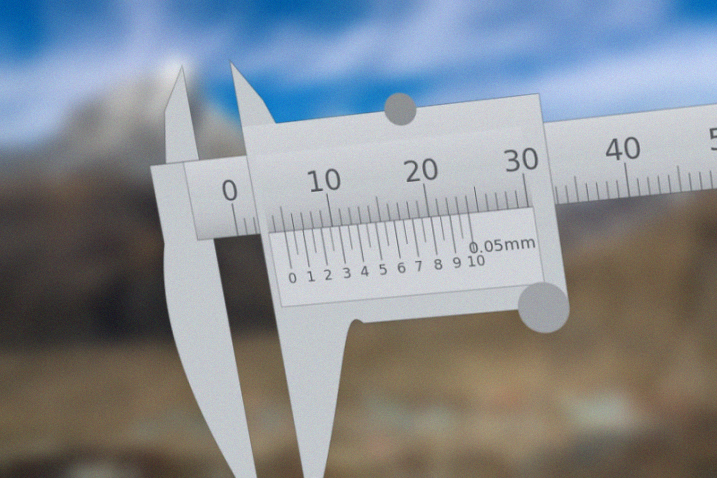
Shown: 5.0
